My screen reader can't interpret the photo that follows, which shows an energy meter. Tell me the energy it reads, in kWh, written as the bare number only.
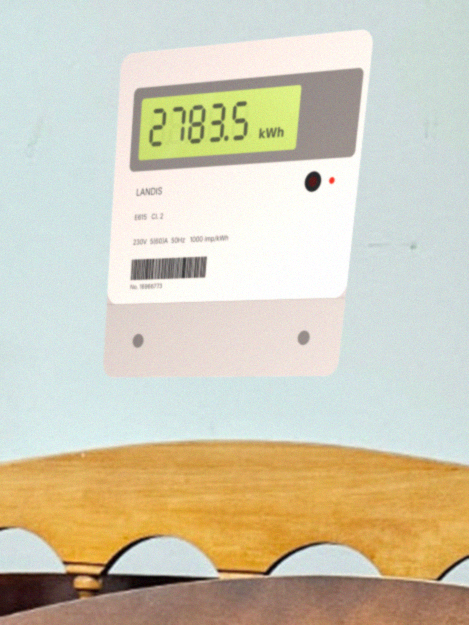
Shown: 2783.5
